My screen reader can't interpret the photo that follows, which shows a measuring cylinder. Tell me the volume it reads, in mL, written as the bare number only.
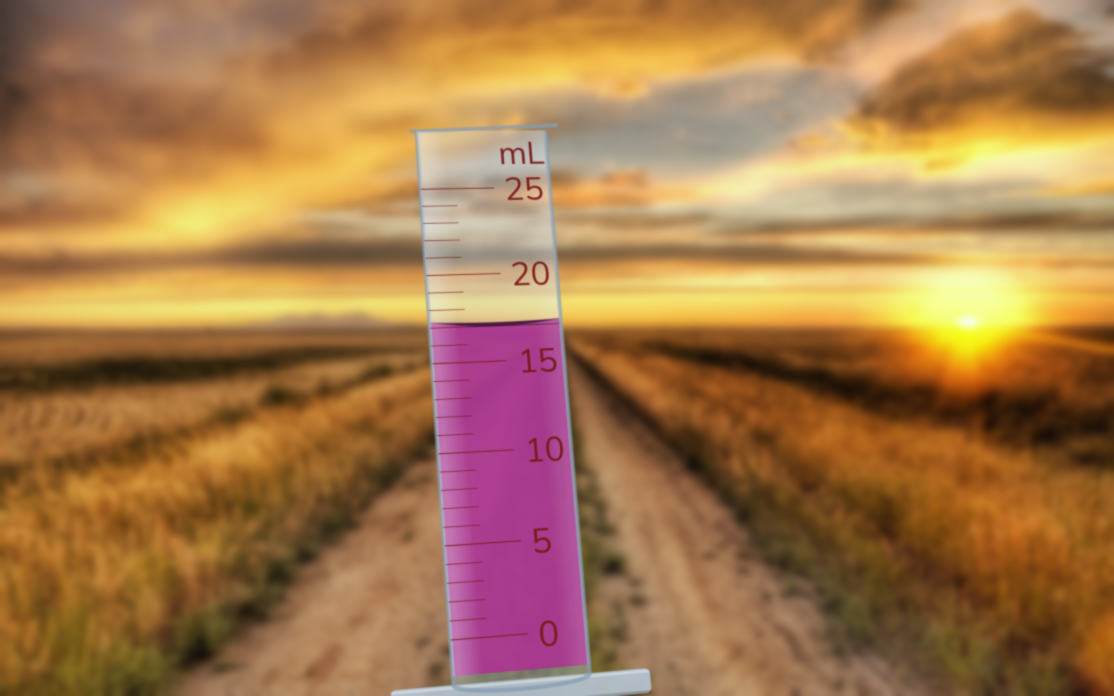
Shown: 17
